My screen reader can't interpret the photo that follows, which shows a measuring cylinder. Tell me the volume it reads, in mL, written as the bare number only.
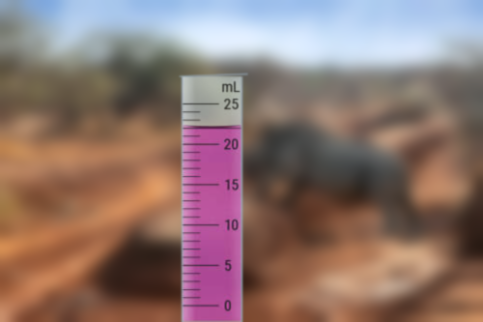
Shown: 22
